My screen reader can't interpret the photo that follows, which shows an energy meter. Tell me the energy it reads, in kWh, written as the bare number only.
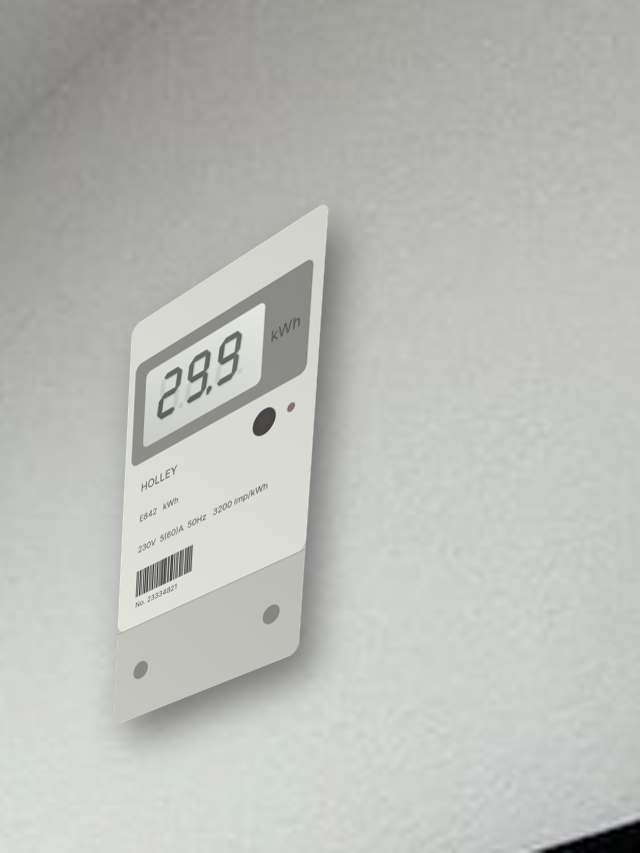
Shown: 29.9
